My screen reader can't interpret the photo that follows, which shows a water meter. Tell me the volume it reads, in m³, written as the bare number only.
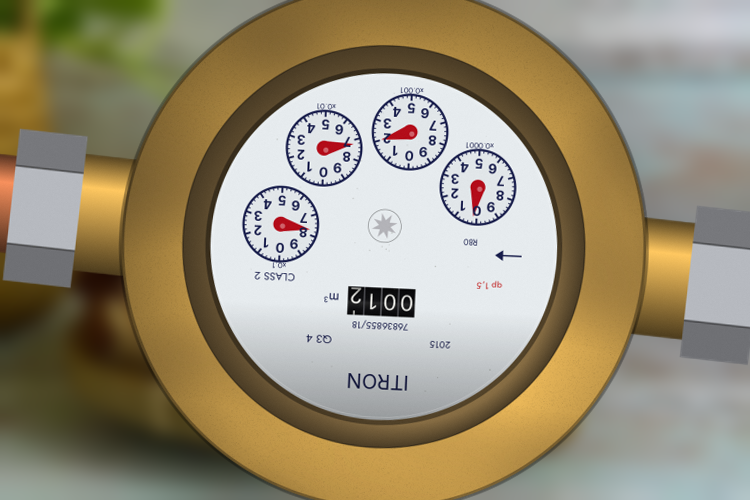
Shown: 11.7720
